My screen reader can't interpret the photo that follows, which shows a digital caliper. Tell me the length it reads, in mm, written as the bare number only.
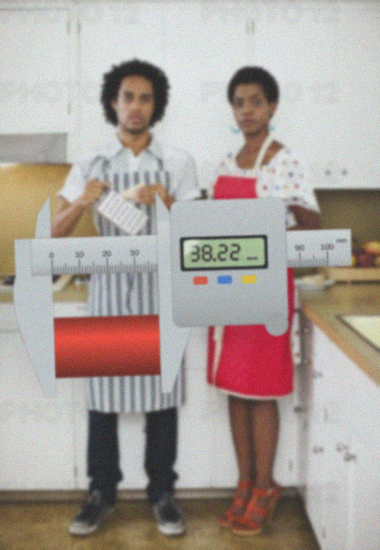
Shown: 38.22
